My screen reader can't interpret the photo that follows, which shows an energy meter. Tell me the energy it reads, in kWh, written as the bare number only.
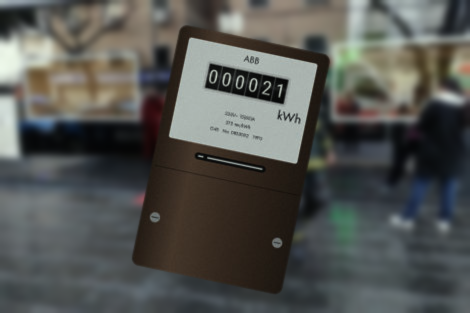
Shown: 21
